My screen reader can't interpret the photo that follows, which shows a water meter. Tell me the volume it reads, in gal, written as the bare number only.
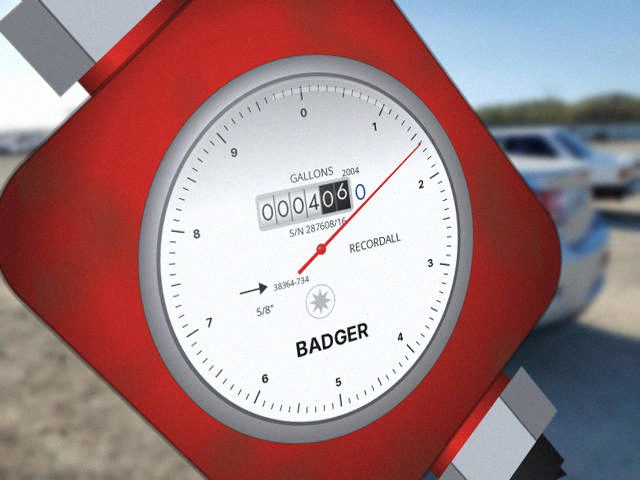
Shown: 4061.6
